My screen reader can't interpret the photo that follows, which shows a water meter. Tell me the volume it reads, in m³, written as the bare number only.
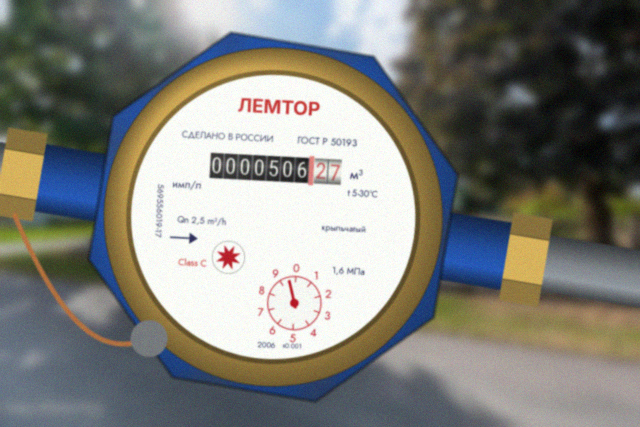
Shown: 506.269
